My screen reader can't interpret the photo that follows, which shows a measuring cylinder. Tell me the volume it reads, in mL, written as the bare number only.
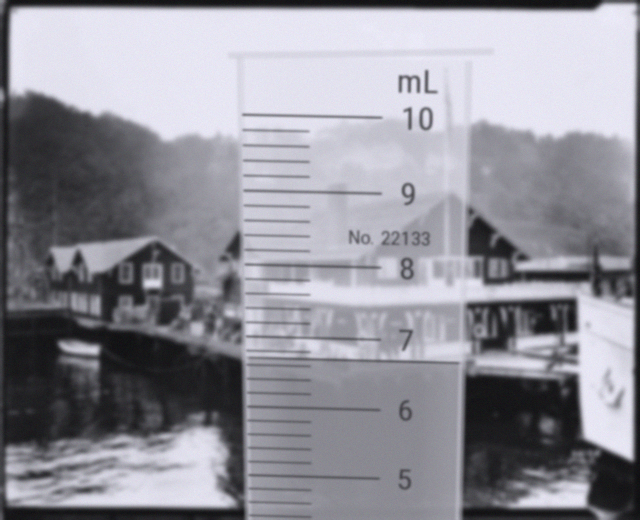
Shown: 6.7
